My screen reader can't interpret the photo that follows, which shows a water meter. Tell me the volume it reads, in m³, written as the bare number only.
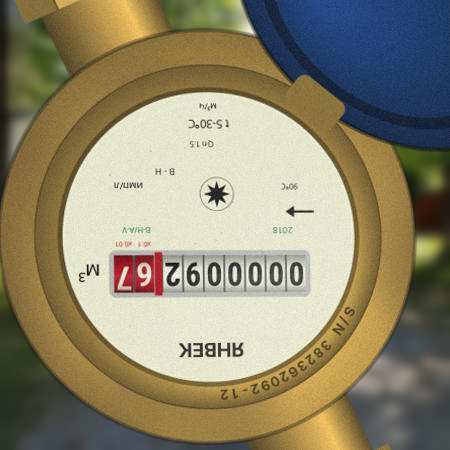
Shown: 92.67
